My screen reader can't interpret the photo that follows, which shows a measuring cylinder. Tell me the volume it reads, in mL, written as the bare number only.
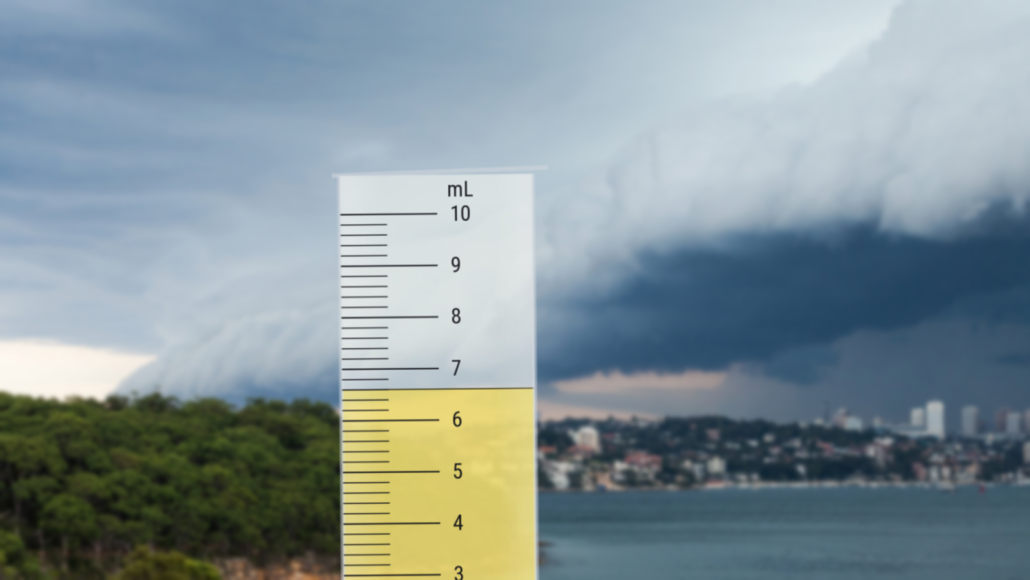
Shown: 6.6
